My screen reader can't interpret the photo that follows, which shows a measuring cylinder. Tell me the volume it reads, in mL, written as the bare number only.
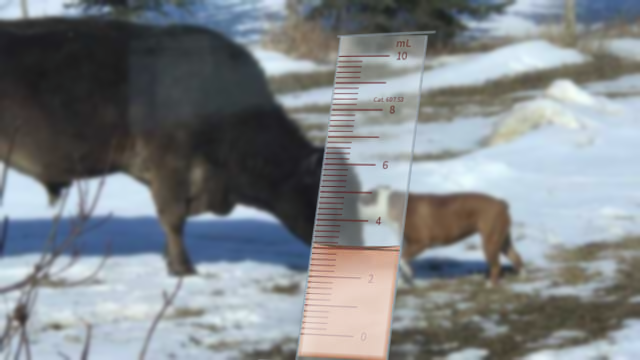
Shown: 3
